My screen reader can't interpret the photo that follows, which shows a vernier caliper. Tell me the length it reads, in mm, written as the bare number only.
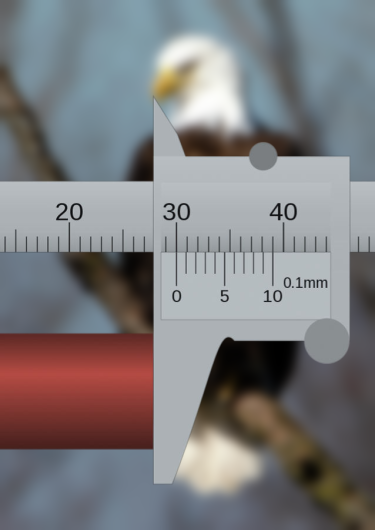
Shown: 30.0
